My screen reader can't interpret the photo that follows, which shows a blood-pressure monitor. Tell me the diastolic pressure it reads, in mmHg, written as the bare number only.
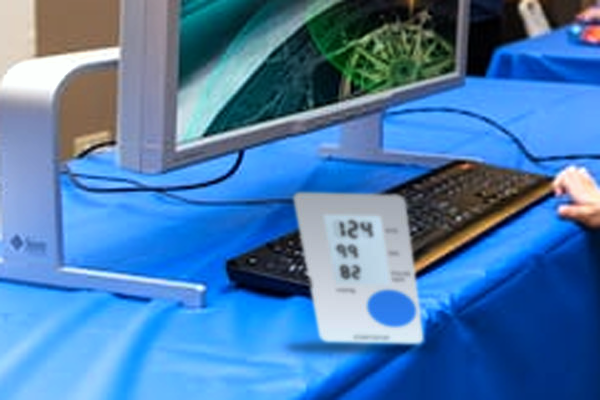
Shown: 99
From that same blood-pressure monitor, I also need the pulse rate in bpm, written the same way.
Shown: 82
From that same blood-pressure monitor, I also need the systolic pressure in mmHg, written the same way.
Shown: 124
